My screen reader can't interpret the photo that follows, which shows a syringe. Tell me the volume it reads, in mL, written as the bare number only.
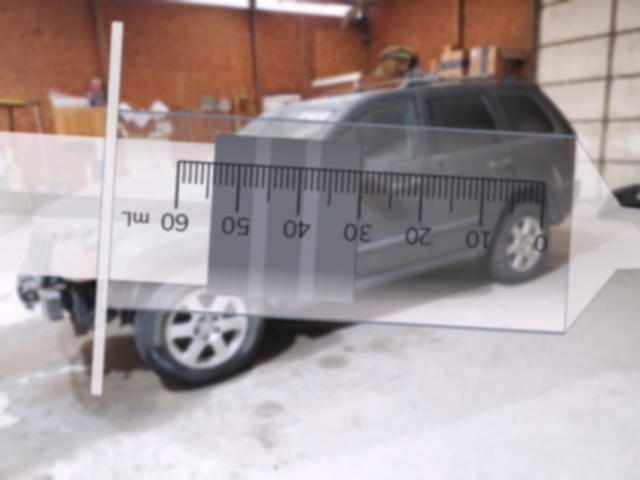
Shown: 30
